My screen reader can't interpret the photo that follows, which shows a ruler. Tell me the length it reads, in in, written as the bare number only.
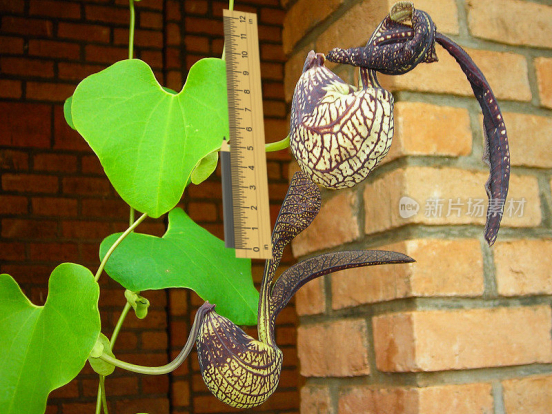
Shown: 5.5
